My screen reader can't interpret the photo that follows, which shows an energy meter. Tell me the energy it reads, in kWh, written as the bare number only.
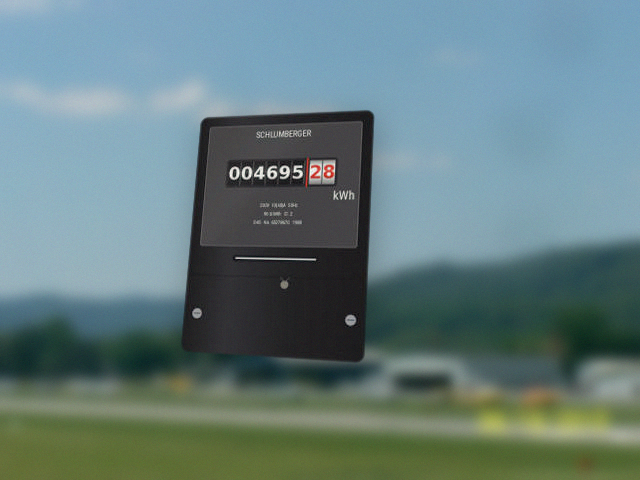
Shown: 4695.28
